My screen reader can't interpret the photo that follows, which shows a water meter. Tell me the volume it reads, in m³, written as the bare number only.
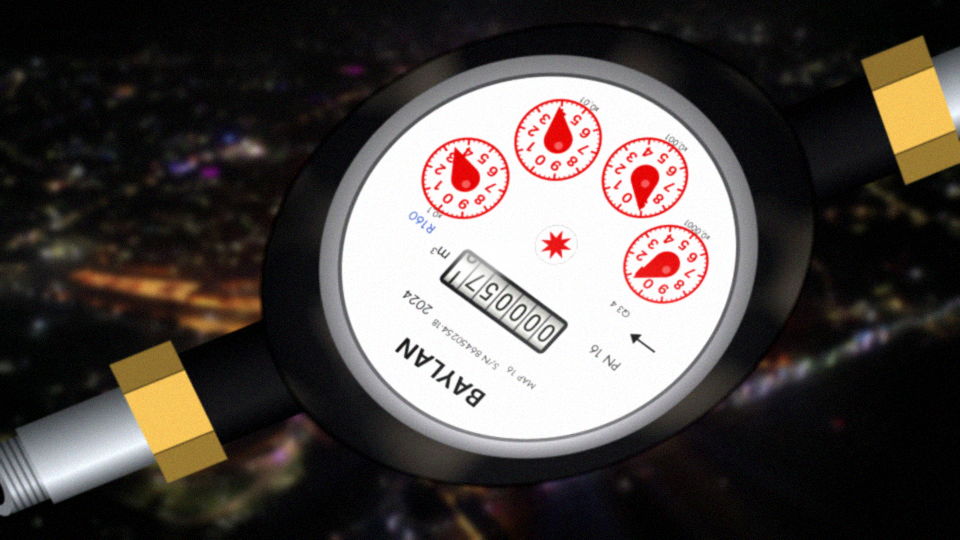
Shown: 571.3390
